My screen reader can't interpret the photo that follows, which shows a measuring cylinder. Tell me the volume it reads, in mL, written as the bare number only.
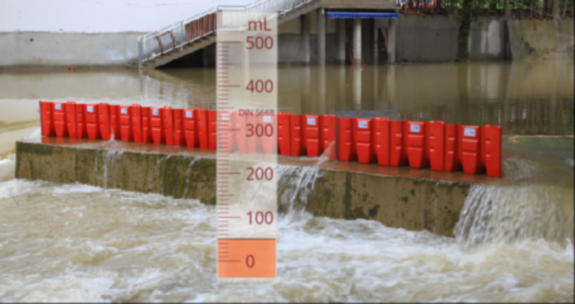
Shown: 50
